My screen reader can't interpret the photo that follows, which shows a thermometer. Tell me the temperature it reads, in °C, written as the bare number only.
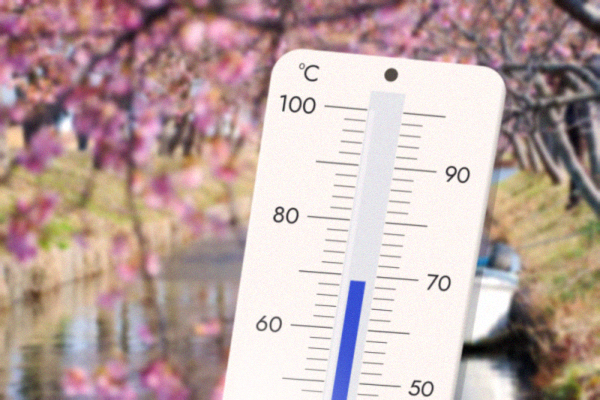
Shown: 69
